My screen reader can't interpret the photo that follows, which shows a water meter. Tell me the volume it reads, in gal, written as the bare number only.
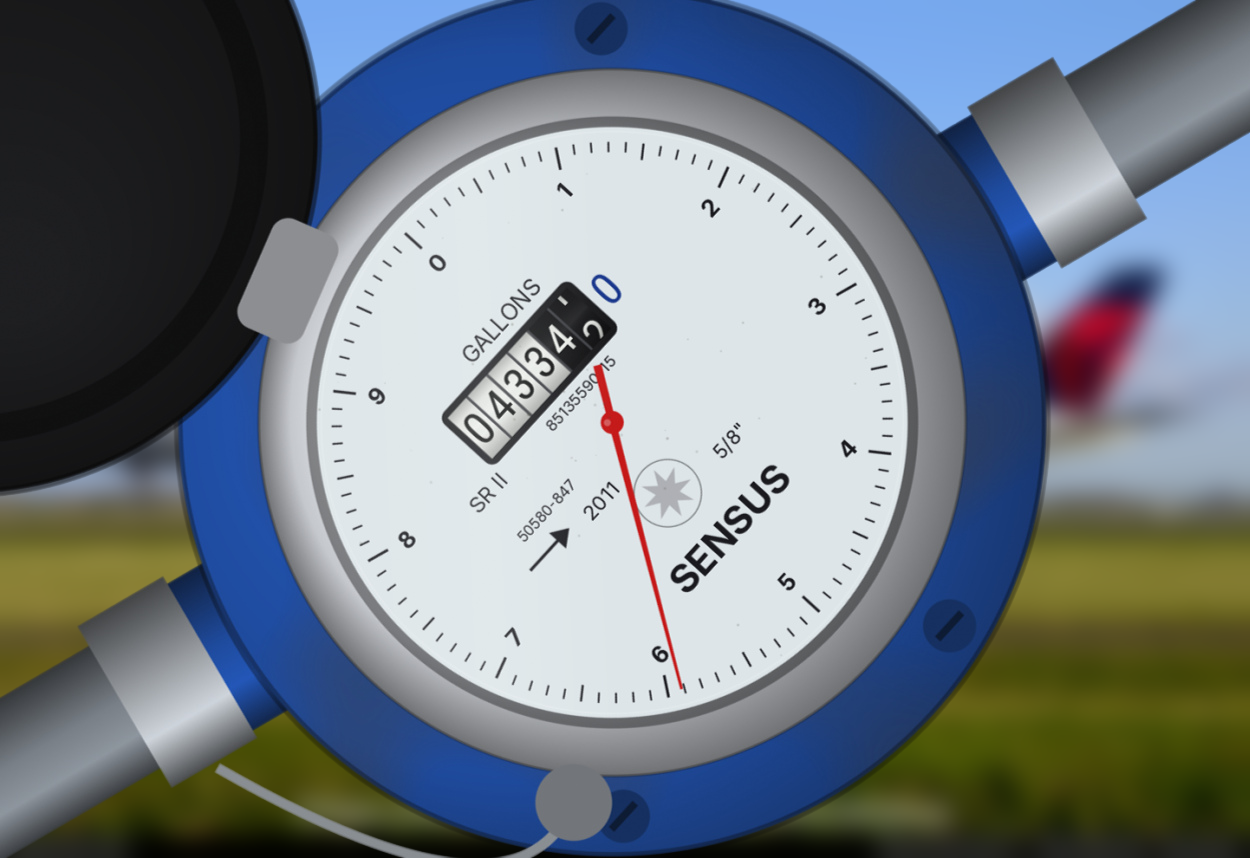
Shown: 433415.9
